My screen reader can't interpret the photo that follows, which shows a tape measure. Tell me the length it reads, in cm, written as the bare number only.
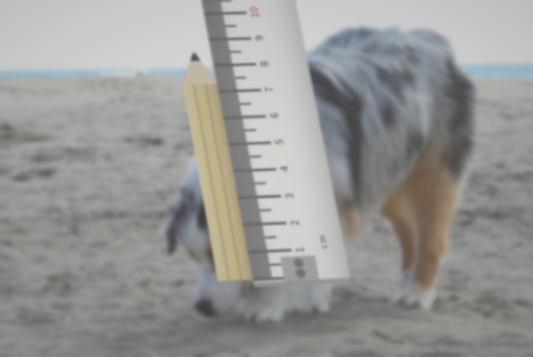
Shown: 8.5
